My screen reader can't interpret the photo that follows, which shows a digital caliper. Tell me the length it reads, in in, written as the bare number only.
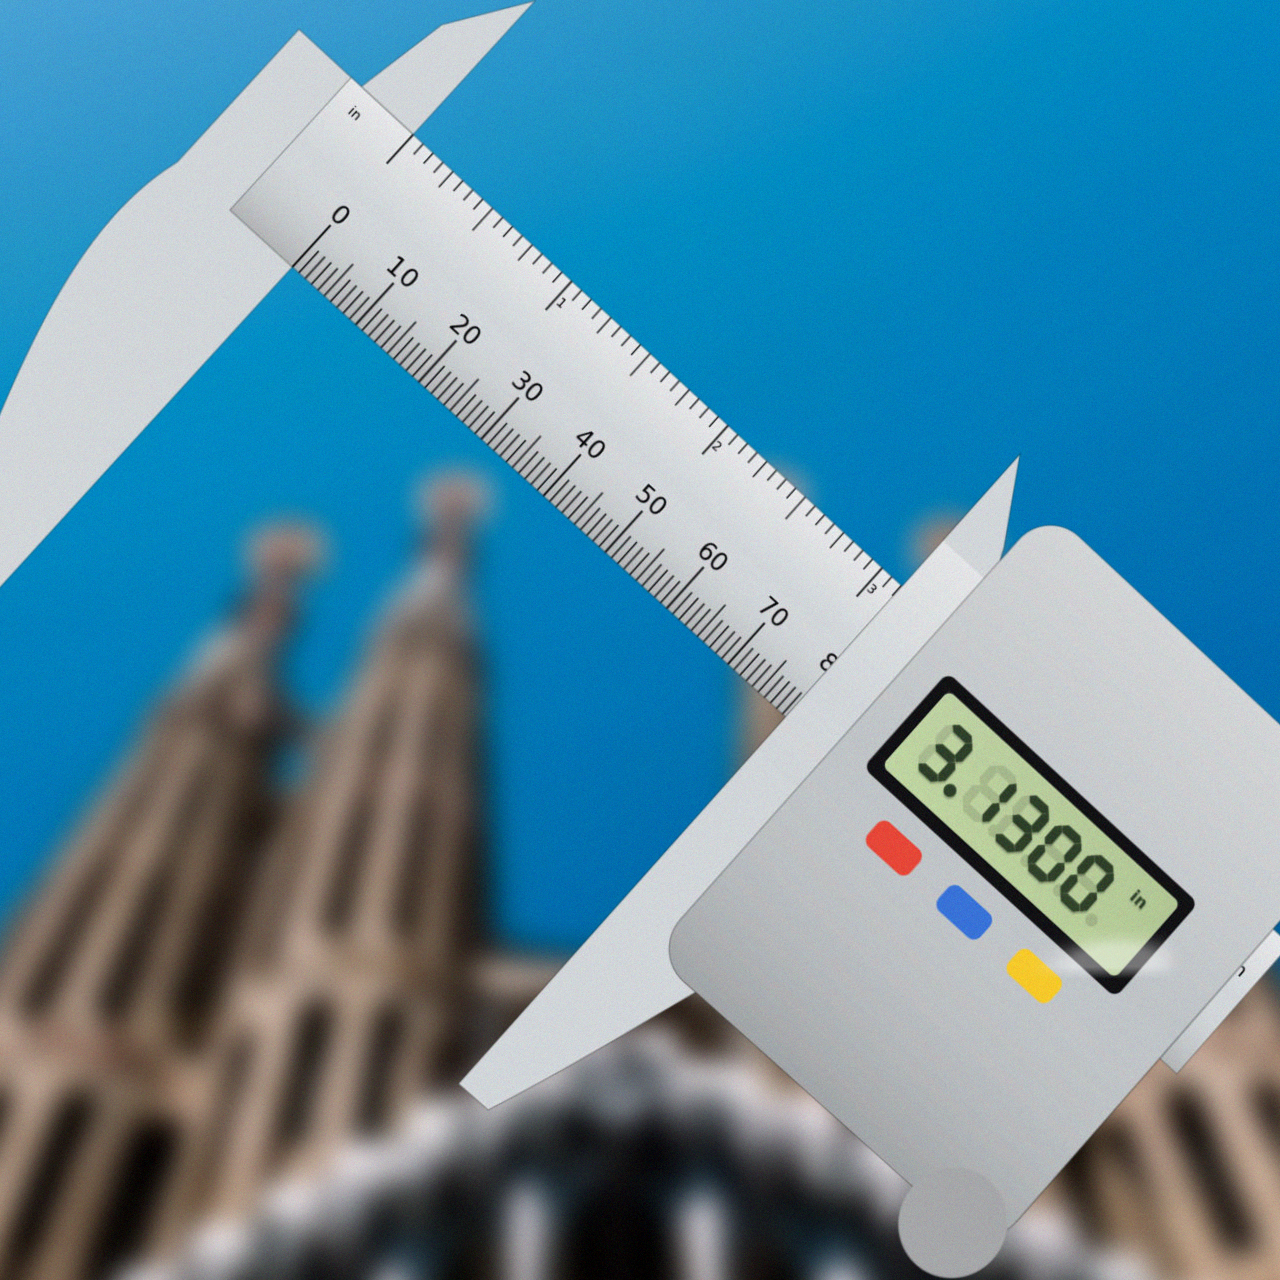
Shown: 3.1300
